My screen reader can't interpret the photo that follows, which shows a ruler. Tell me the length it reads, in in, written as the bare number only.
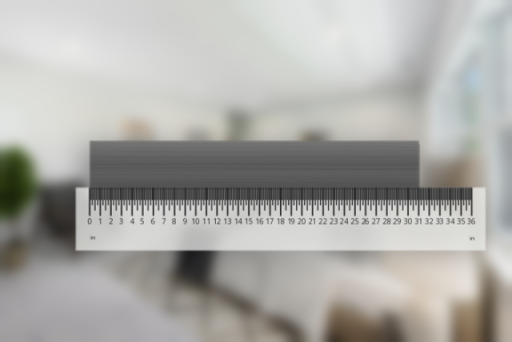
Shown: 31
